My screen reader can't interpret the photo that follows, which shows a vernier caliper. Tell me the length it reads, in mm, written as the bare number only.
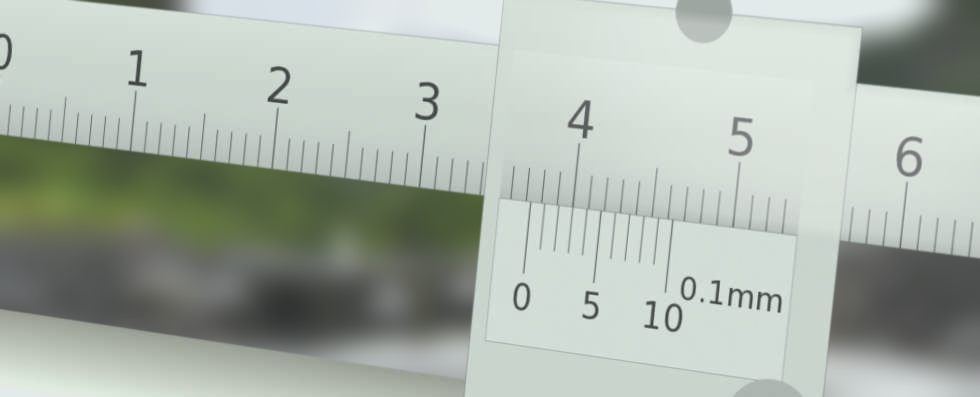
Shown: 37.3
